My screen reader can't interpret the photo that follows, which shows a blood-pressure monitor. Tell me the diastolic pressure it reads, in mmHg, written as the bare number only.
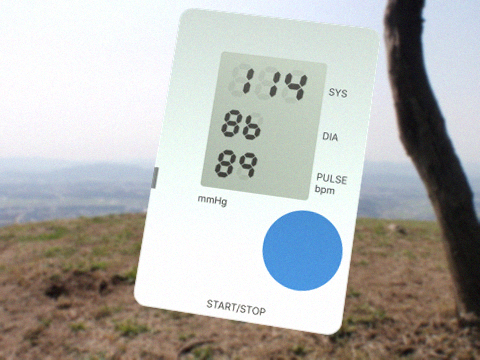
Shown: 86
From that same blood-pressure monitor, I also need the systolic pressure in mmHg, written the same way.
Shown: 114
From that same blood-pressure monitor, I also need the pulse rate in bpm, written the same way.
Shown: 89
